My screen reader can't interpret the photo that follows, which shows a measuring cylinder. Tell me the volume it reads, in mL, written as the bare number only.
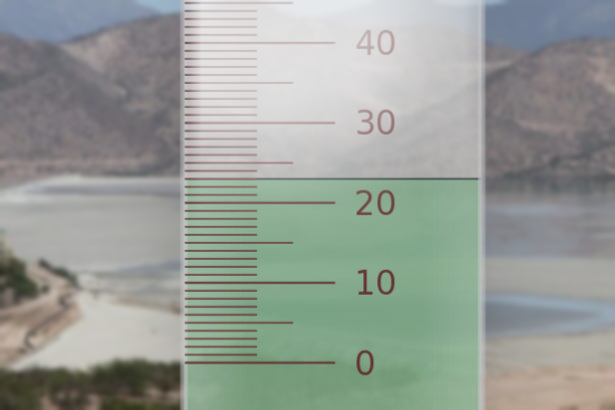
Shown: 23
